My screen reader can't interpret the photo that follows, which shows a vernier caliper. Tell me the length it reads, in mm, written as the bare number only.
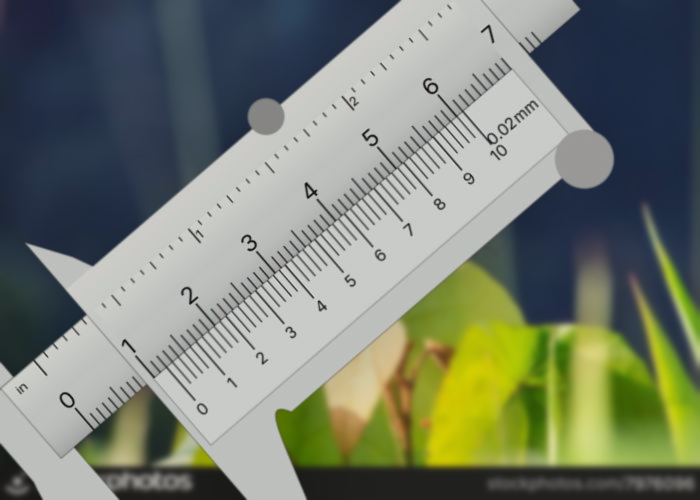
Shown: 12.0
